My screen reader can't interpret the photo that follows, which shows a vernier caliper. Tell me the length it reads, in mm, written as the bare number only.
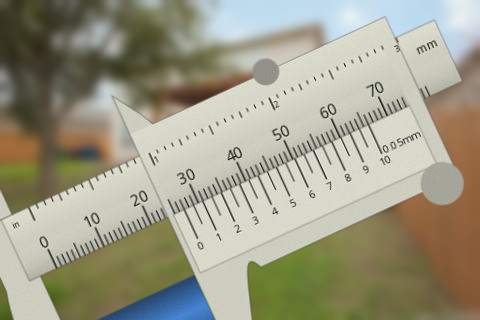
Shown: 27.0
